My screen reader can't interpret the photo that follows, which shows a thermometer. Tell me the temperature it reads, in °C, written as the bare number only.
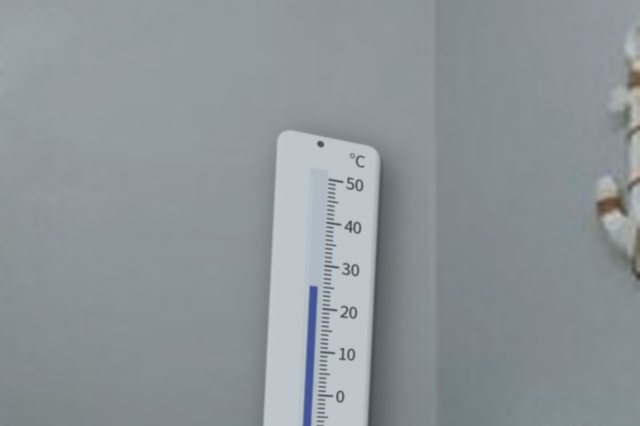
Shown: 25
